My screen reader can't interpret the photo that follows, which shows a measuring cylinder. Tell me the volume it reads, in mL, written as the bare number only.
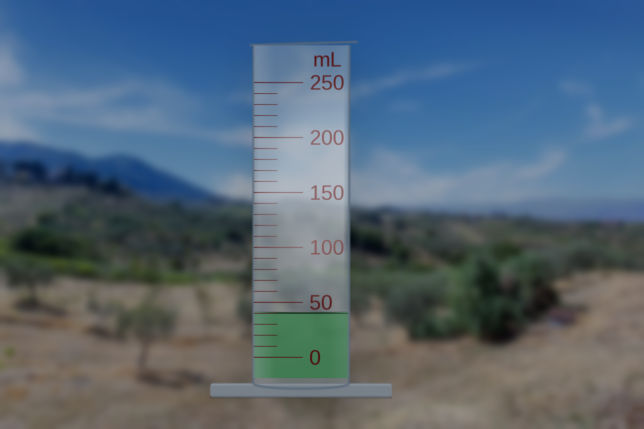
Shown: 40
